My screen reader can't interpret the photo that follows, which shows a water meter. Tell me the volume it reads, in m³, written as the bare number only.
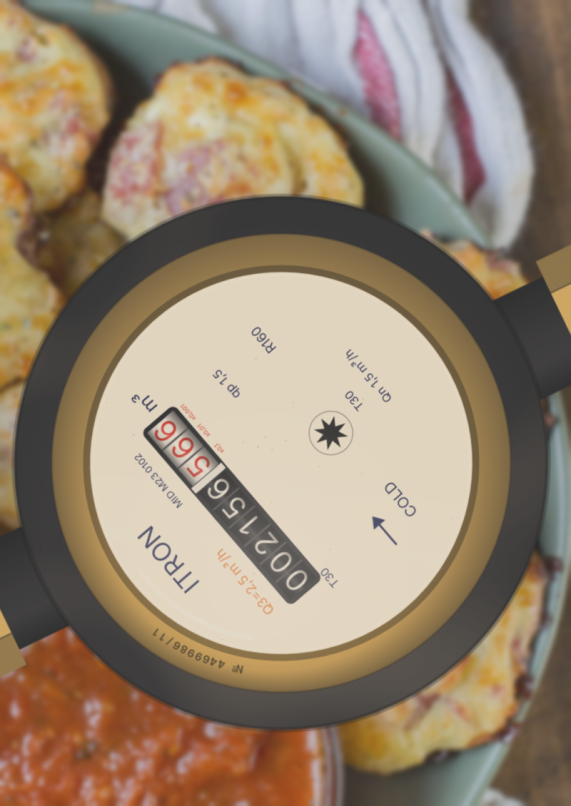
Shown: 2156.566
